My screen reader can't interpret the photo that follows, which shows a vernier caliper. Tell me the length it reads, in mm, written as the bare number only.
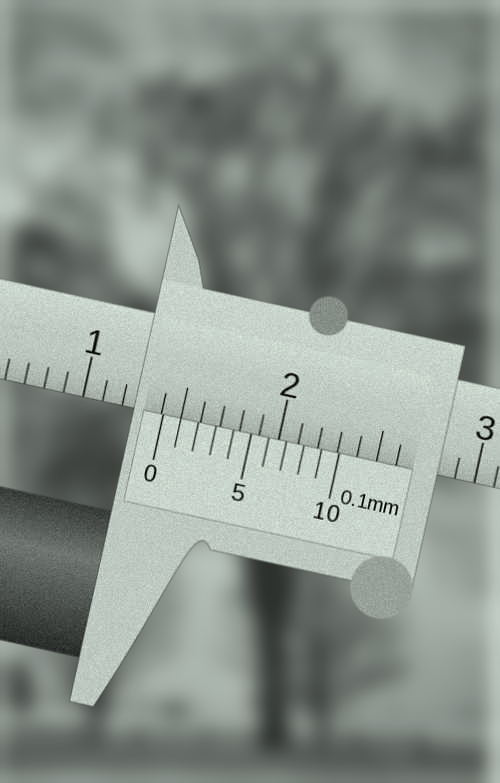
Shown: 14.1
